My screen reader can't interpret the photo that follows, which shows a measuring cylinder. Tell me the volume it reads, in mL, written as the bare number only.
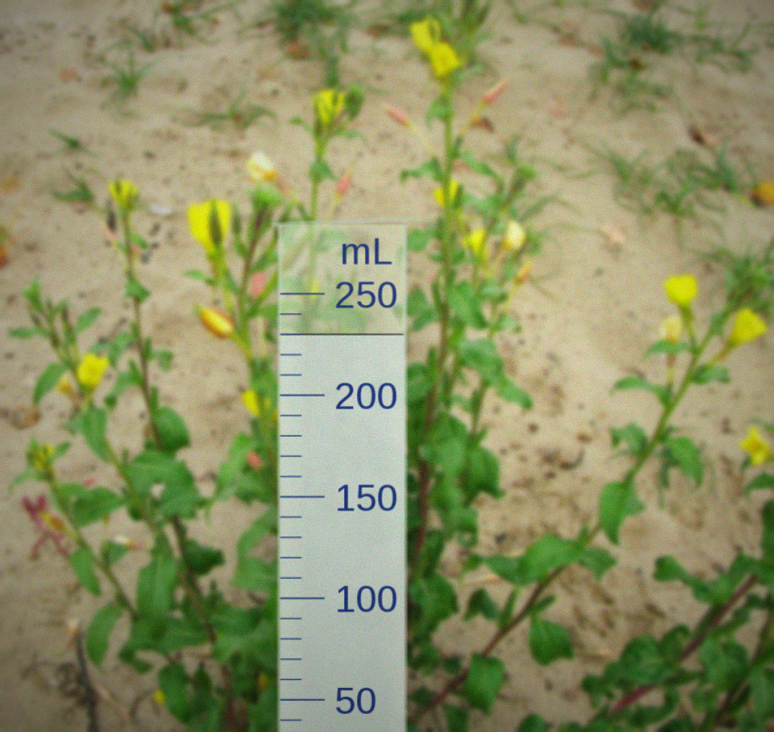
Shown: 230
